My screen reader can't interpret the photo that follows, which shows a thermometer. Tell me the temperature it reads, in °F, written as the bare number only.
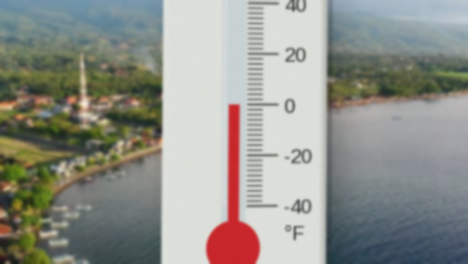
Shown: 0
